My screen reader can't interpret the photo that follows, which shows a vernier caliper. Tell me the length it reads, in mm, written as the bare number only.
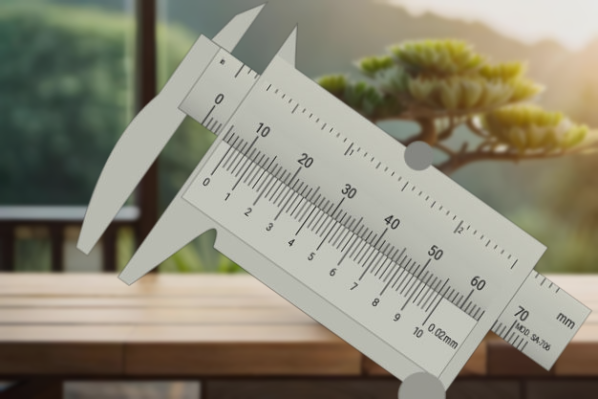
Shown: 7.0
